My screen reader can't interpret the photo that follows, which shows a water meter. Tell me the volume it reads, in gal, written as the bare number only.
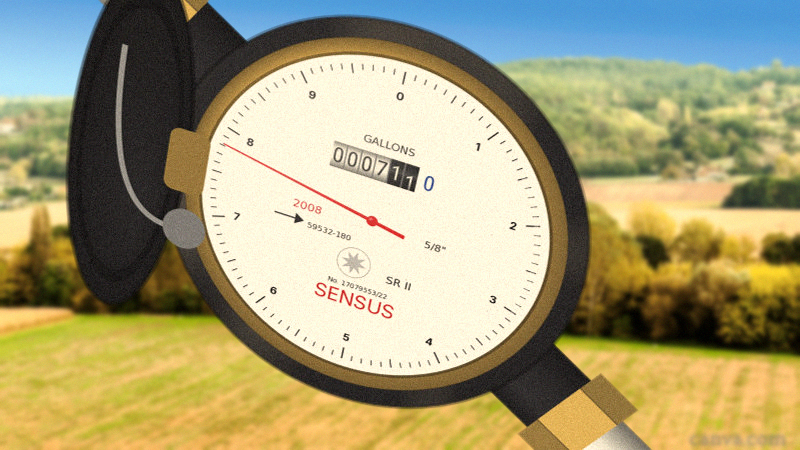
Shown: 7107.8
